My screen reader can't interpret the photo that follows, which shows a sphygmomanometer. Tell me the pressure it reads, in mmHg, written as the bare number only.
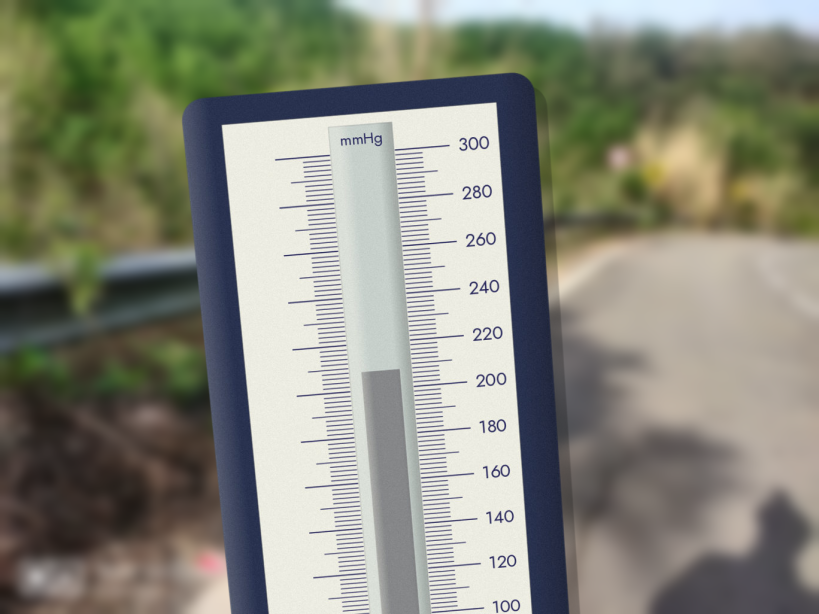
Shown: 208
